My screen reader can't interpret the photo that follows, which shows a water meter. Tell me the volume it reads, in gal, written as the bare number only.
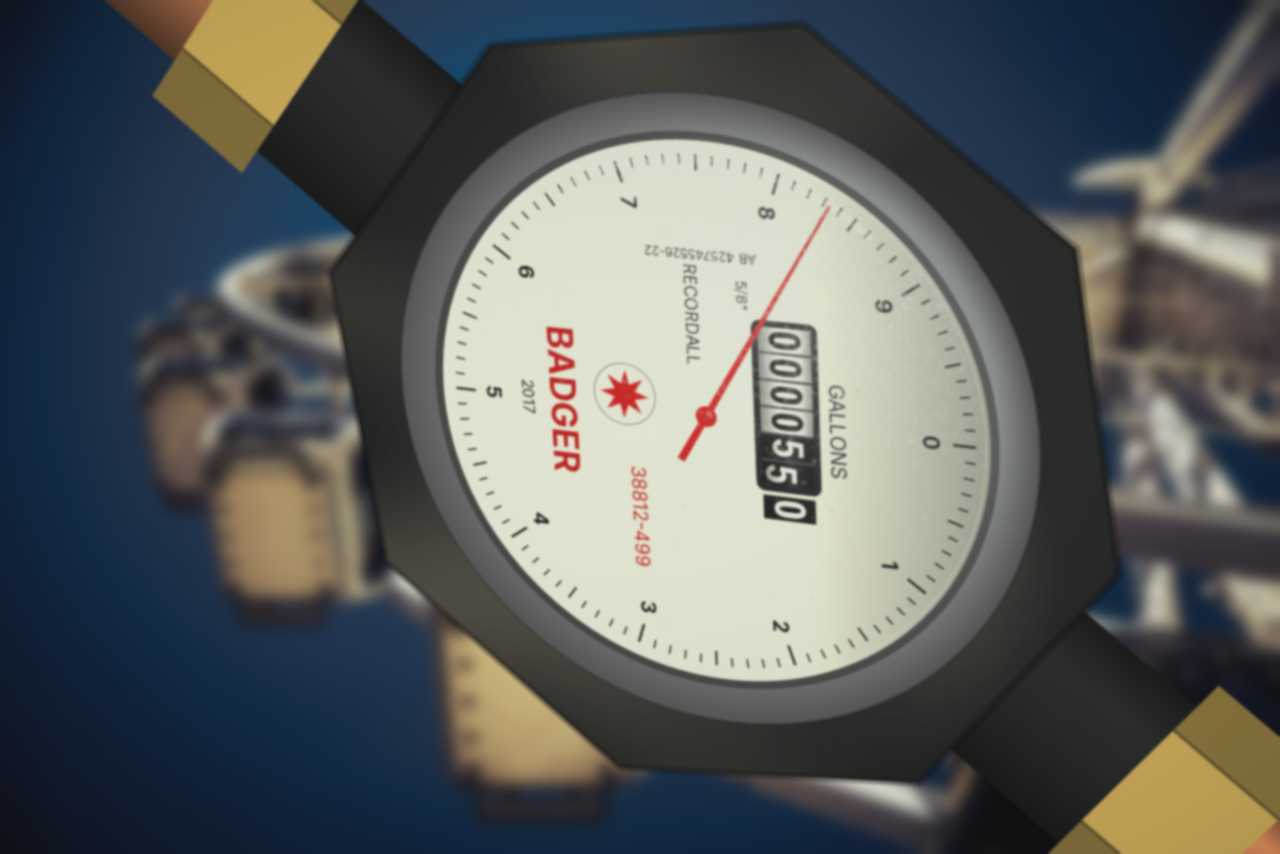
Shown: 548.3
